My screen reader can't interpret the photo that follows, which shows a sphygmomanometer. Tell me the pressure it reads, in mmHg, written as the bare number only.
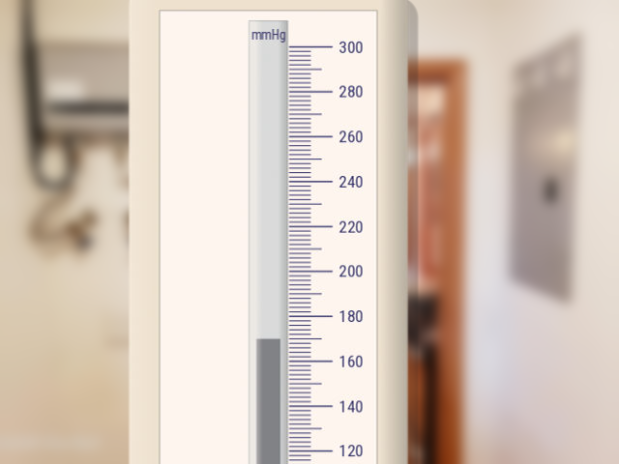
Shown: 170
